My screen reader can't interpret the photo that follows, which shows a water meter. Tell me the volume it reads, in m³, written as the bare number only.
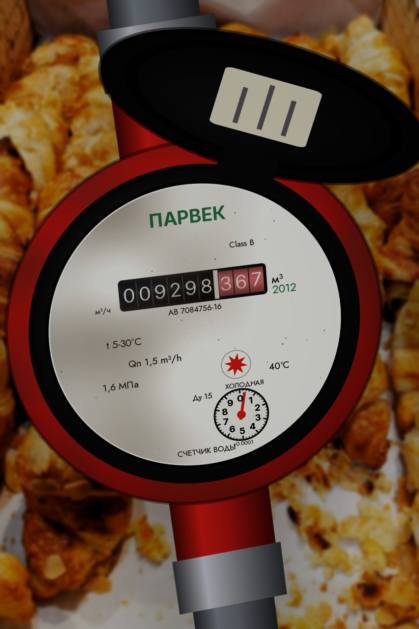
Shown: 9298.3670
